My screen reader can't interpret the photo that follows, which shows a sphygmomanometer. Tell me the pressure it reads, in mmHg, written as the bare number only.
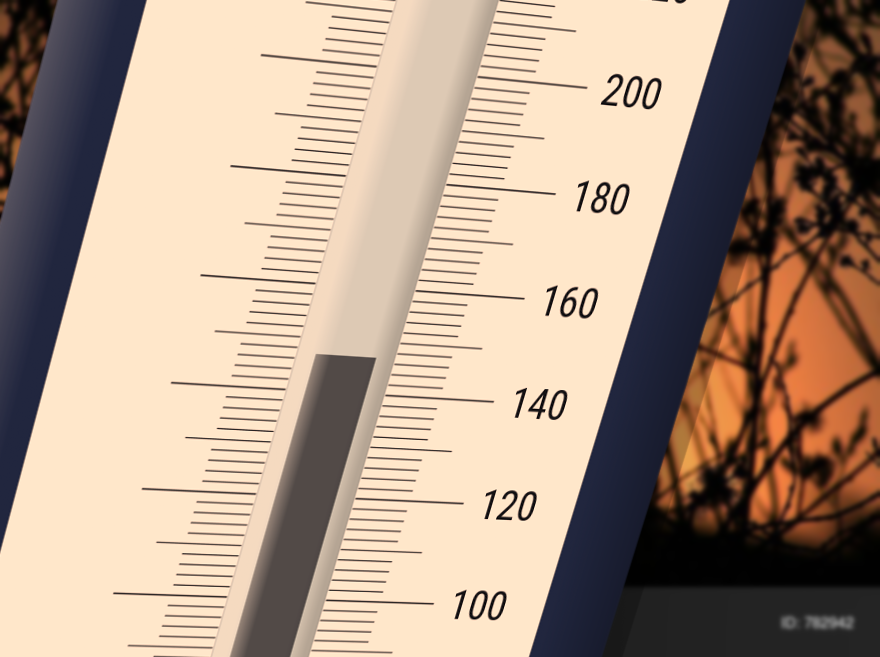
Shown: 147
